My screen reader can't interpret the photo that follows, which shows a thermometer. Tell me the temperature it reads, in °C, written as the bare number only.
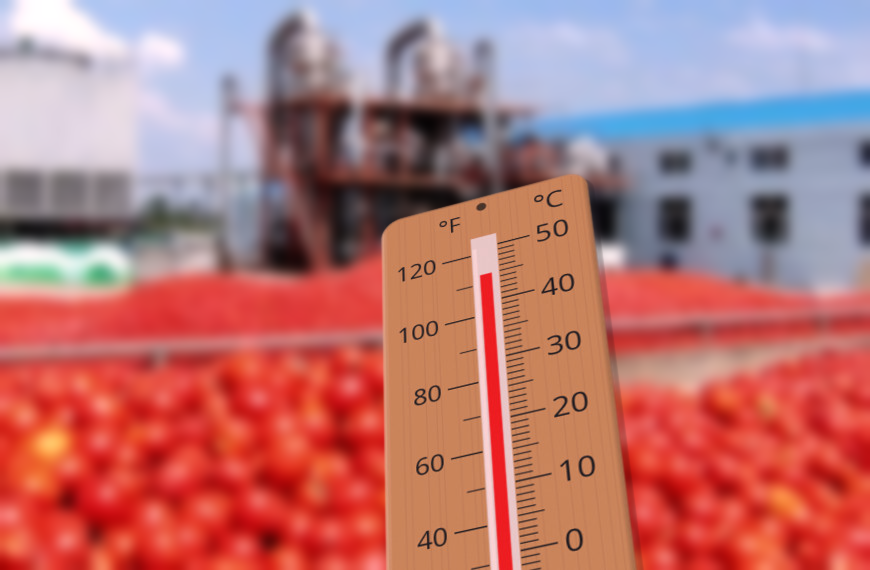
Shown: 45
